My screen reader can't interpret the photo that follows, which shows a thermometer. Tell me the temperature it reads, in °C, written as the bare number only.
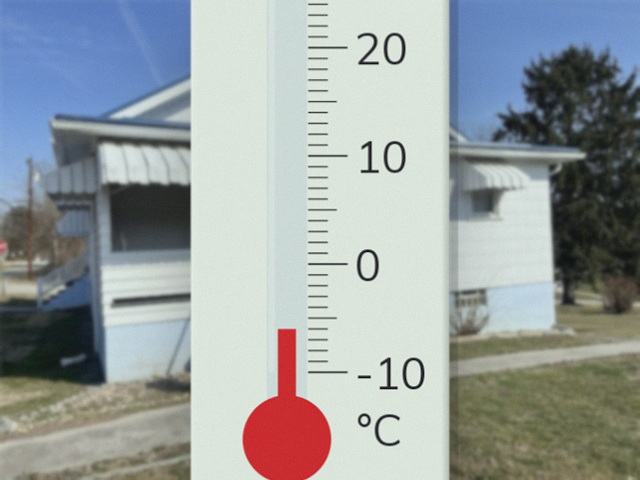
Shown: -6
